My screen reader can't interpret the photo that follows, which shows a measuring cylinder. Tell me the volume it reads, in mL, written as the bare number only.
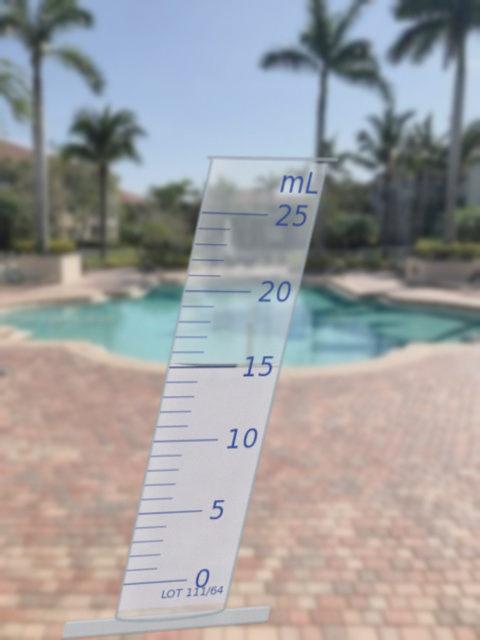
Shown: 15
